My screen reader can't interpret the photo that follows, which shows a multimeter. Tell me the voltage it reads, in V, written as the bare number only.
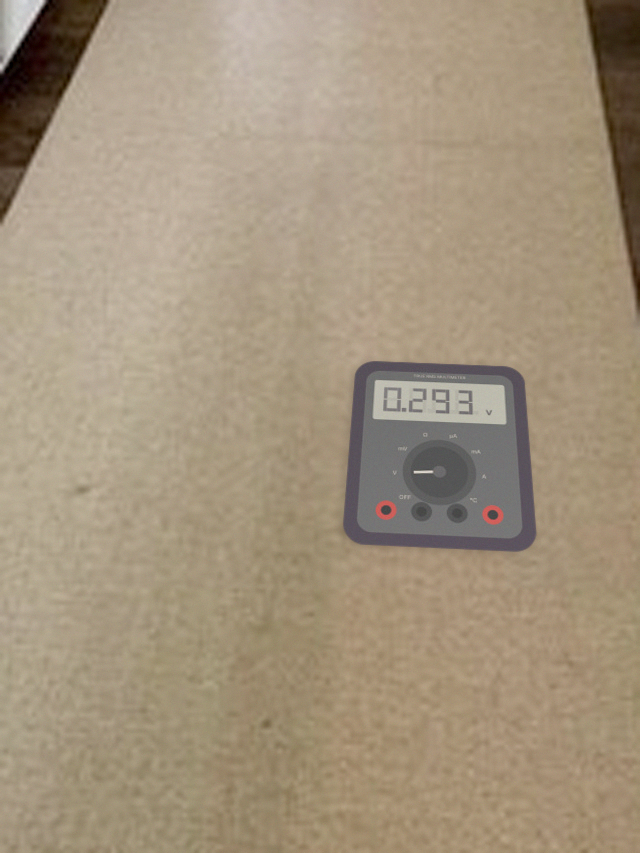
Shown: 0.293
